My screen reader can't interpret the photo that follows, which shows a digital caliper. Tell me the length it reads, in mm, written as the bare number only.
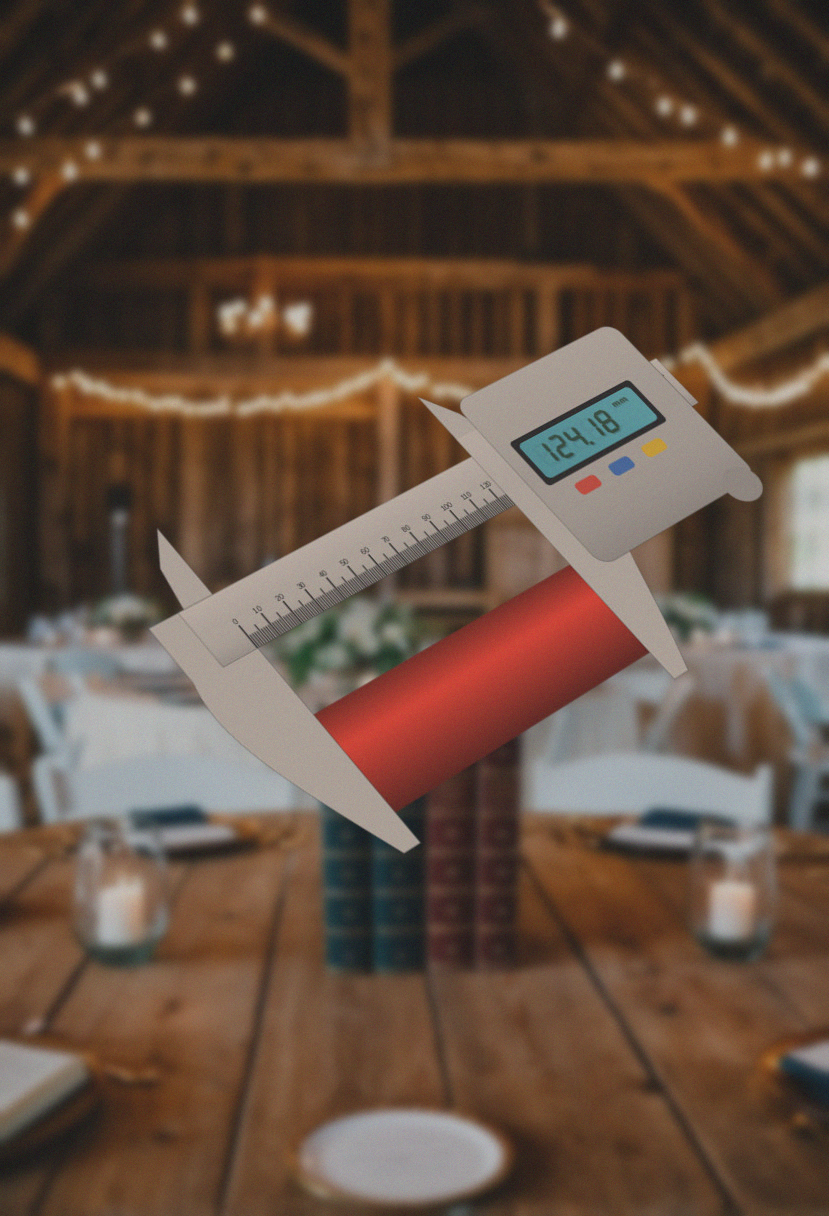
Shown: 124.18
